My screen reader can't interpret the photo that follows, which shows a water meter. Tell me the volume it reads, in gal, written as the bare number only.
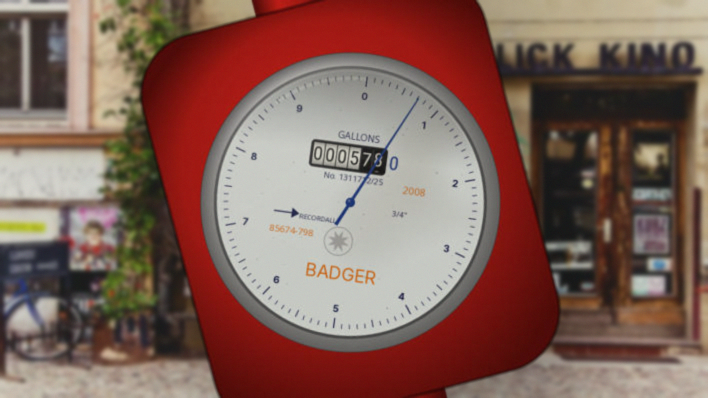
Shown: 5780.7
